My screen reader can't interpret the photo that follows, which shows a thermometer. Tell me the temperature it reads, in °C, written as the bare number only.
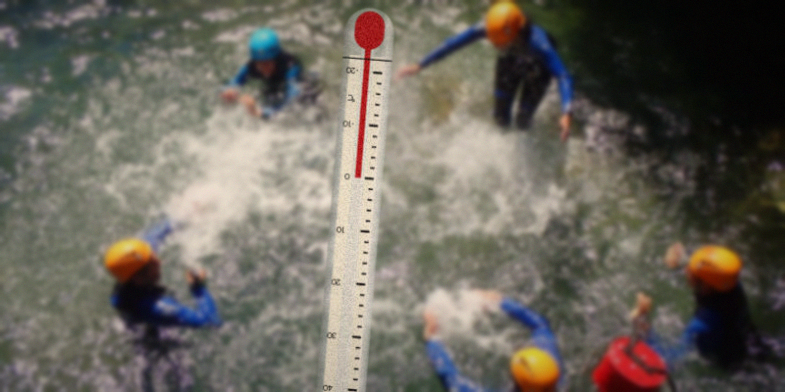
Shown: 0
